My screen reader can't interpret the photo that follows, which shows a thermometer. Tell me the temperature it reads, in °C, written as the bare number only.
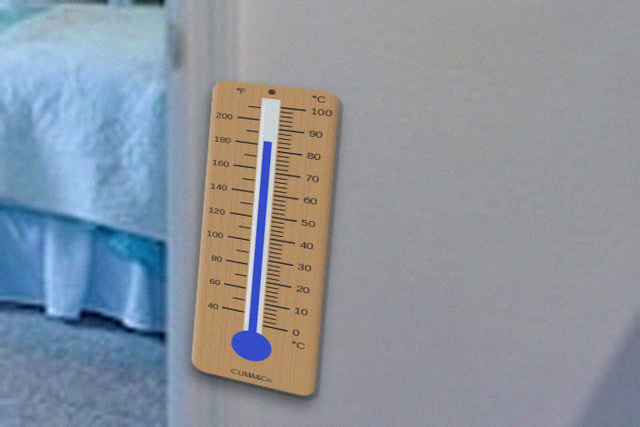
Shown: 84
